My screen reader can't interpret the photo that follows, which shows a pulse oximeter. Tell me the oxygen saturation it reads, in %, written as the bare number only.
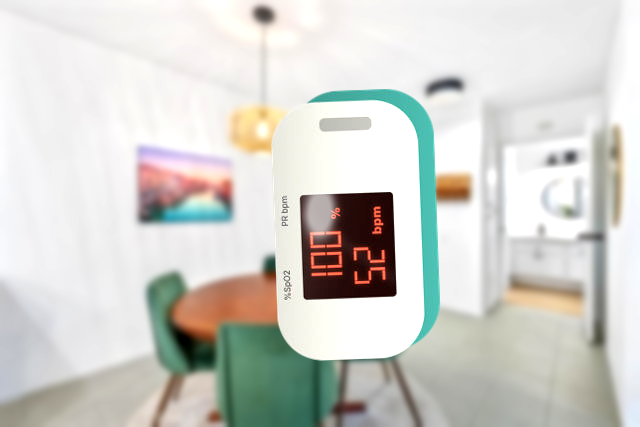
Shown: 100
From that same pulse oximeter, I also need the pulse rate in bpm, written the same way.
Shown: 52
